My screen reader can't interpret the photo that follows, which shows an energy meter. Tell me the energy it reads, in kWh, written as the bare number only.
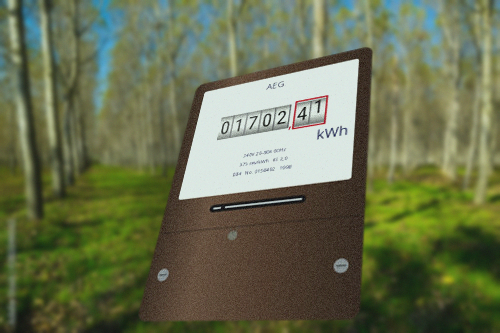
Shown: 1702.41
